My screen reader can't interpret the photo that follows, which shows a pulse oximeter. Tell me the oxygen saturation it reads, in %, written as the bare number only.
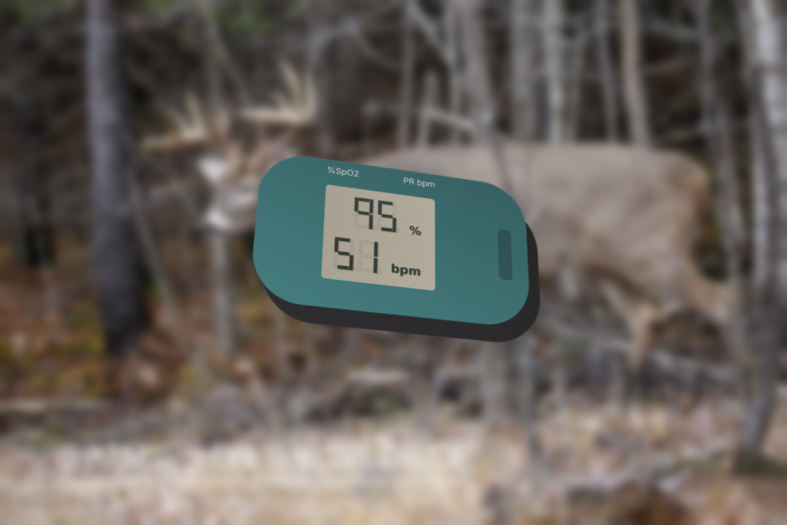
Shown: 95
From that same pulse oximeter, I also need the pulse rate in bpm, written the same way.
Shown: 51
